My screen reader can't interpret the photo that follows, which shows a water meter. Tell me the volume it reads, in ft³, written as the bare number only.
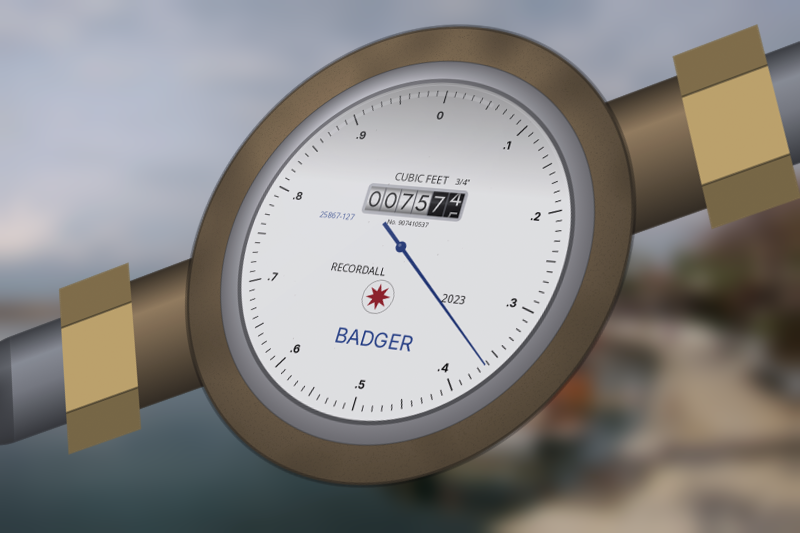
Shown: 7574.36
